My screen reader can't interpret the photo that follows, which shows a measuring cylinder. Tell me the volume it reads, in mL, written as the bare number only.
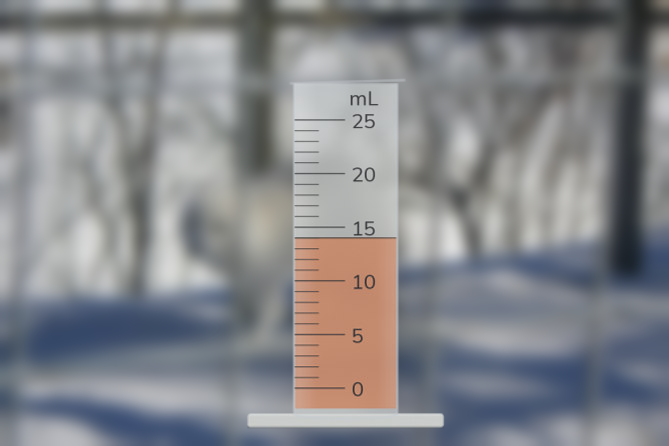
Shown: 14
